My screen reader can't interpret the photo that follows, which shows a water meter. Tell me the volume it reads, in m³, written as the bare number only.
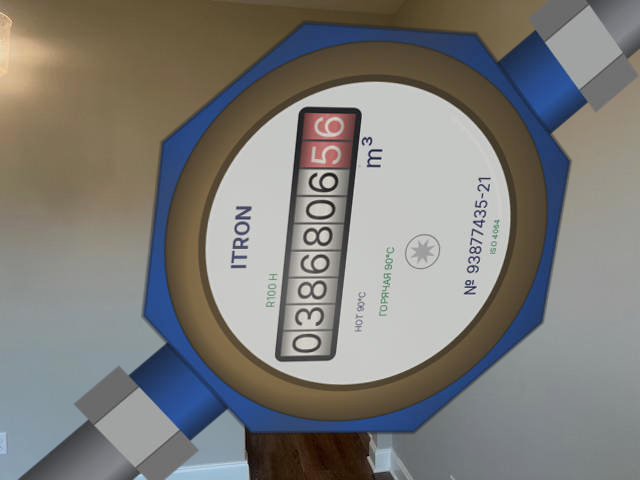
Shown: 386806.56
